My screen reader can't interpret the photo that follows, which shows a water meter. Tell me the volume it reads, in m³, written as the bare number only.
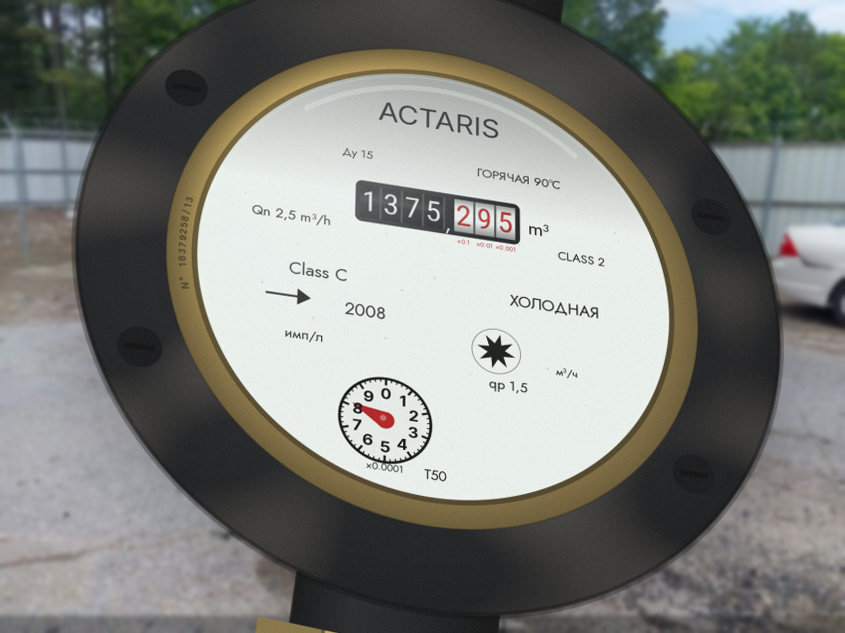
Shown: 1375.2958
